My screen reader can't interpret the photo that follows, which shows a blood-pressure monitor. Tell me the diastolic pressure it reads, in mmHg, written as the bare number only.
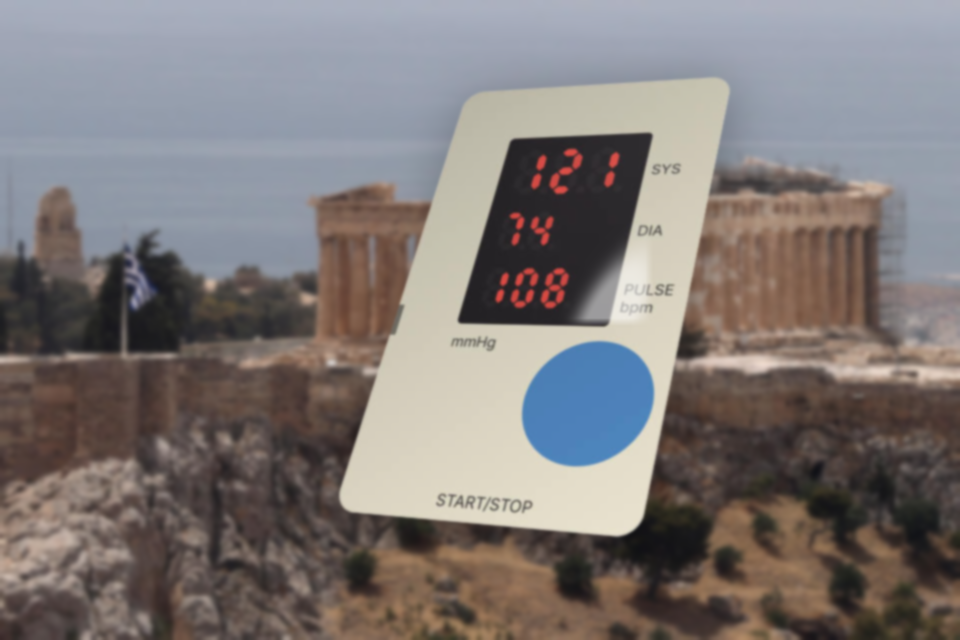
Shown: 74
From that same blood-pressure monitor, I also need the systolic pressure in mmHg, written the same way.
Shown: 121
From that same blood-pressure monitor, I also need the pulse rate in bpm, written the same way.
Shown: 108
